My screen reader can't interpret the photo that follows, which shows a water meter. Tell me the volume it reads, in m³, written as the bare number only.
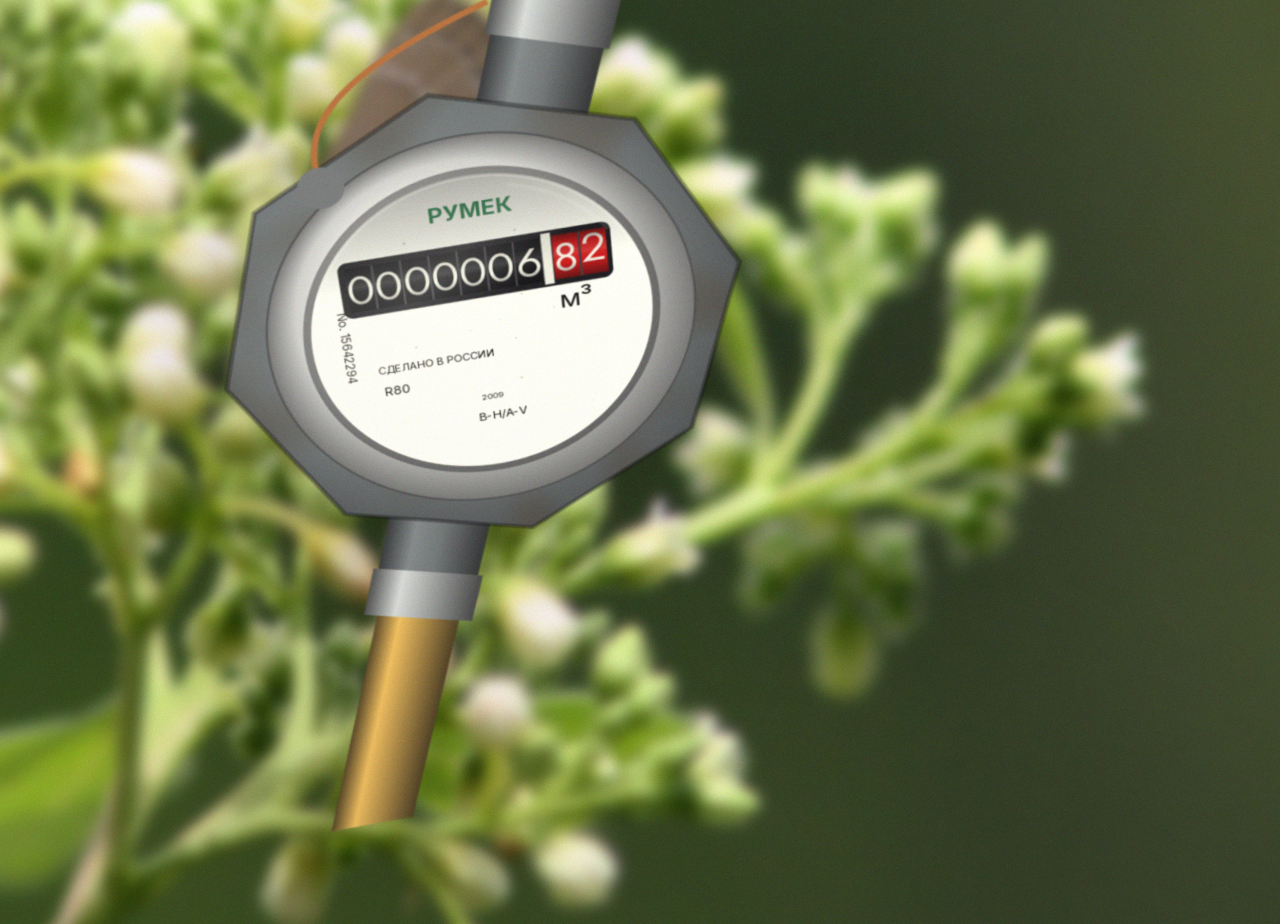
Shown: 6.82
